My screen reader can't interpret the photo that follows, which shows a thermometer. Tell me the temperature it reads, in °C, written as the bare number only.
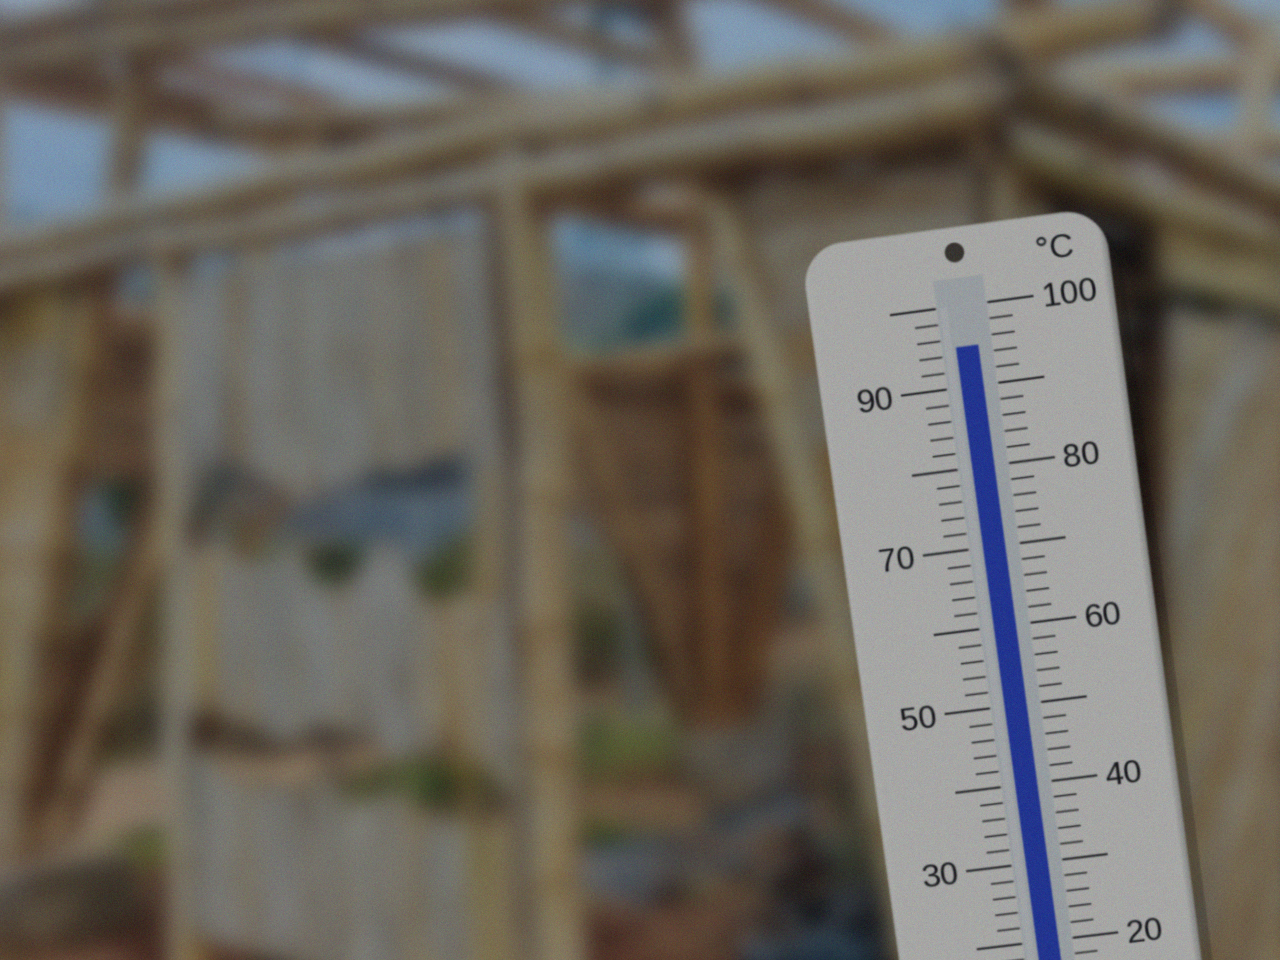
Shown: 95
